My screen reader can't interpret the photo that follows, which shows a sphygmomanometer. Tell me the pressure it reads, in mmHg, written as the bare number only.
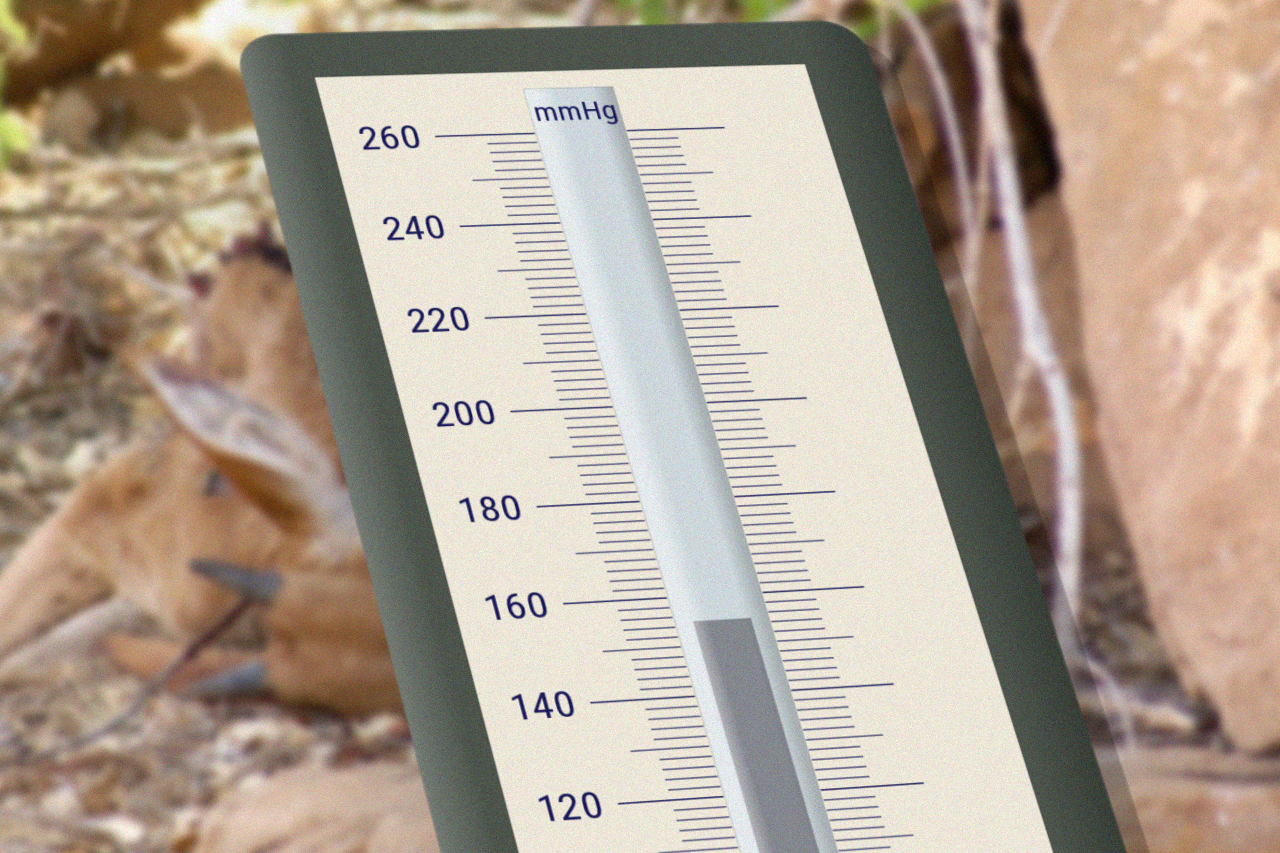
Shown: 155
